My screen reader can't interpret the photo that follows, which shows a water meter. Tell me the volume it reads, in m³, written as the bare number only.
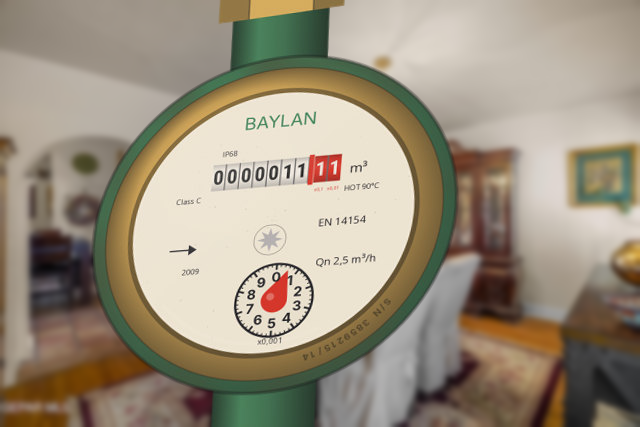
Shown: 11.110
